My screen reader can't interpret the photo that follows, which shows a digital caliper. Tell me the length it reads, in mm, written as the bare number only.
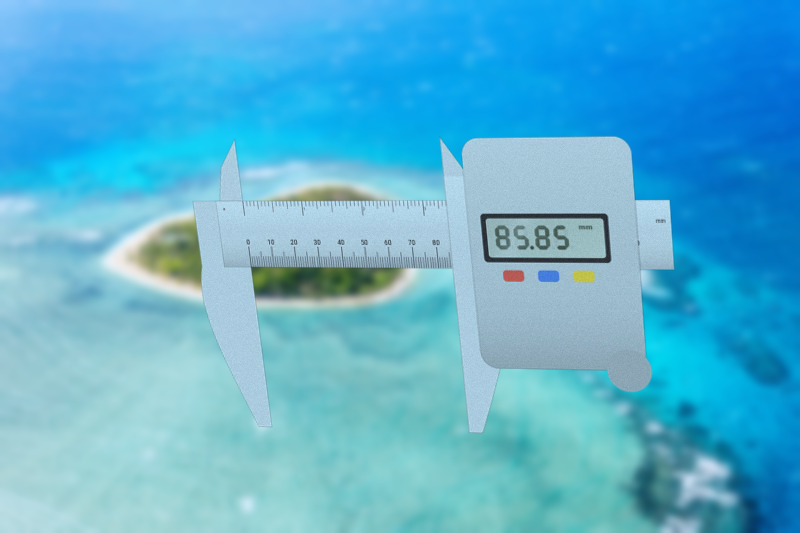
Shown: 85.85
